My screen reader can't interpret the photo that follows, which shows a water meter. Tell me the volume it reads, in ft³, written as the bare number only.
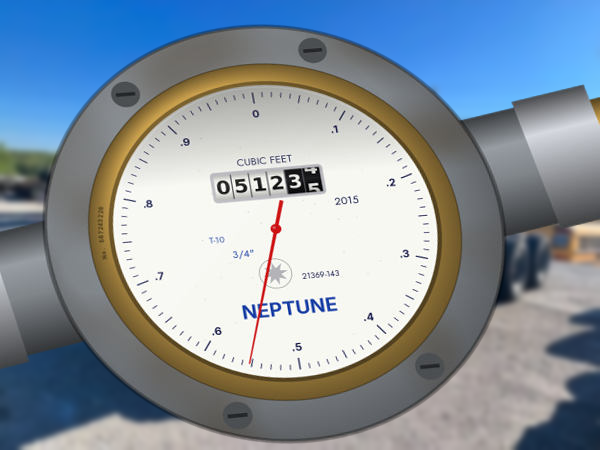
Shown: 51234.55
